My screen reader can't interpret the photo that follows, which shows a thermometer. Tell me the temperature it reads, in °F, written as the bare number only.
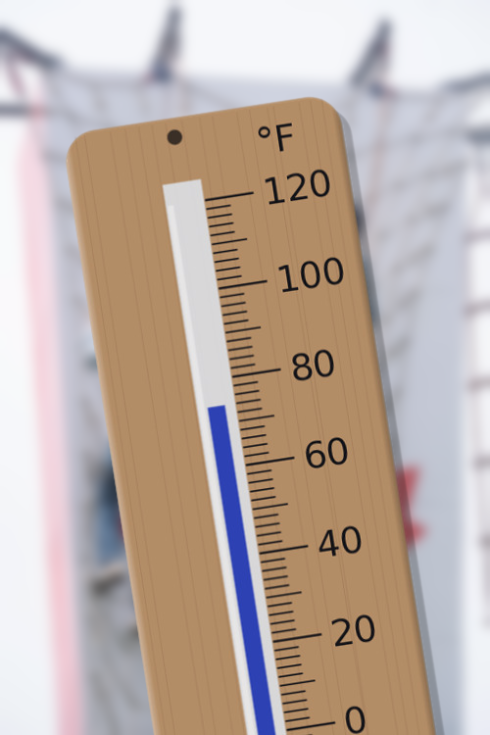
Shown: 74
